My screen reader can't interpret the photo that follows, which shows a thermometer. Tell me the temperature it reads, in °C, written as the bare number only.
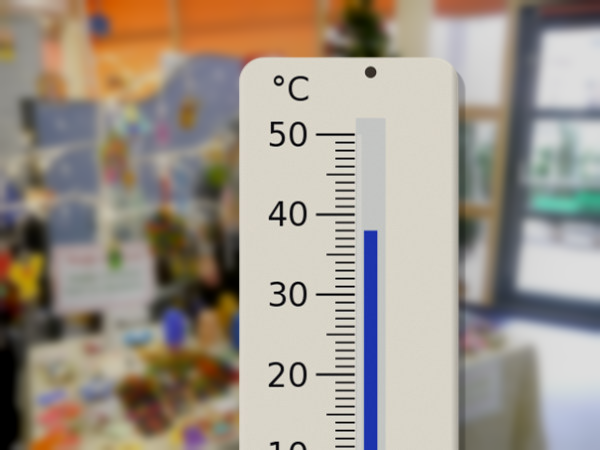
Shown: 38
